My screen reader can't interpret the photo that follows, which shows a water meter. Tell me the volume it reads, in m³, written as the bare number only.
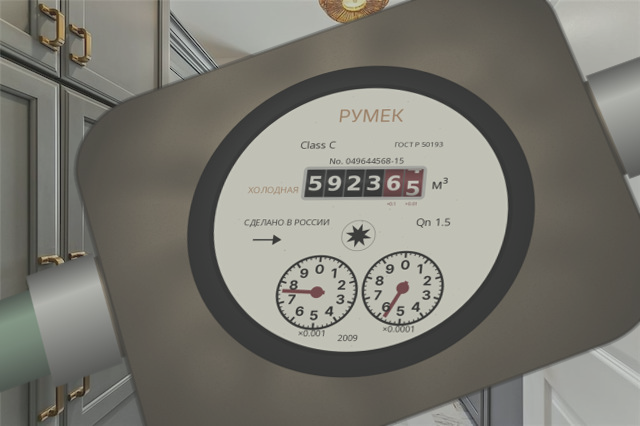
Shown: 5923.6475
